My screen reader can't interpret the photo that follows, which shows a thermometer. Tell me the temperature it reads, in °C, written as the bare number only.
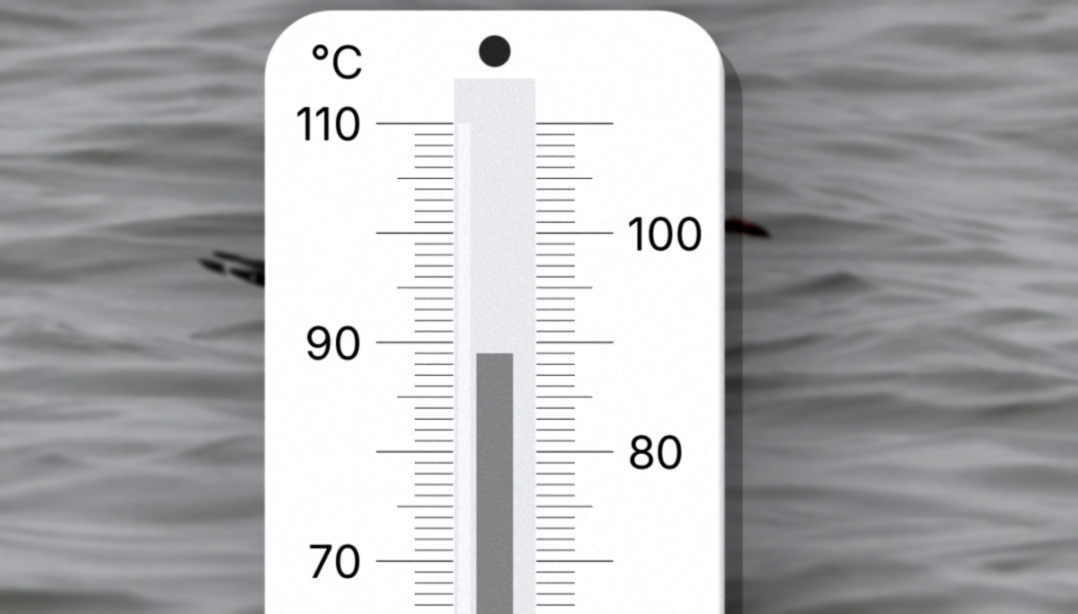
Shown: 89
